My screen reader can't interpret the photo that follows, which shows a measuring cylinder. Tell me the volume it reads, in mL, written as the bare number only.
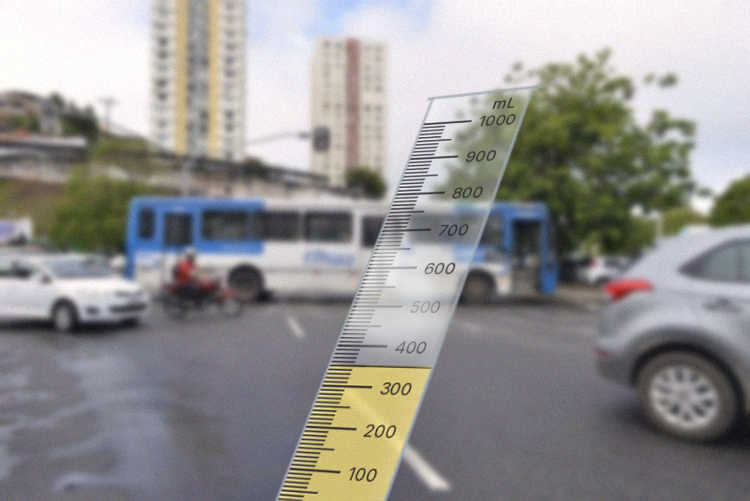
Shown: 350
